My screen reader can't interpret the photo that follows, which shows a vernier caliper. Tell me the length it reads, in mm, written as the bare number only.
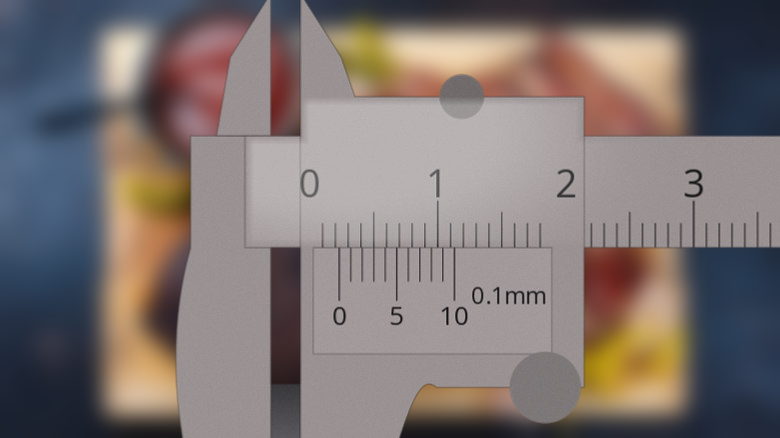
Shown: 2.3
